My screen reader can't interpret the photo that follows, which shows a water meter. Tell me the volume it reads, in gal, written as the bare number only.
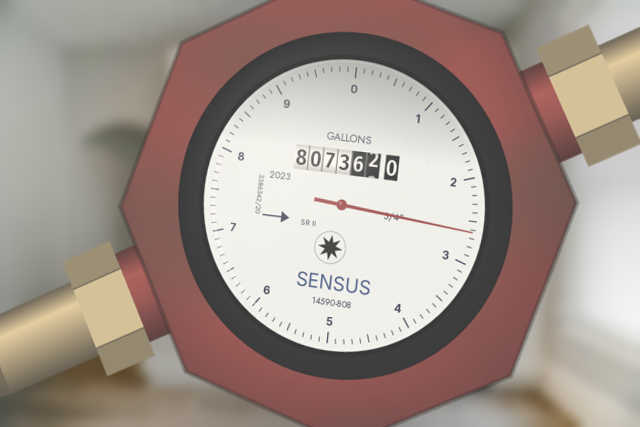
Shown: 8073622.6
